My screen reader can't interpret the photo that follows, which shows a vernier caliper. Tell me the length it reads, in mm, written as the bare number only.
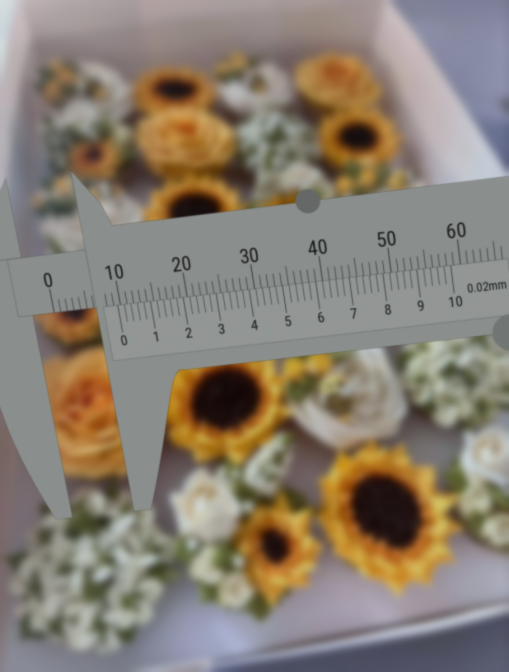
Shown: 9.6
